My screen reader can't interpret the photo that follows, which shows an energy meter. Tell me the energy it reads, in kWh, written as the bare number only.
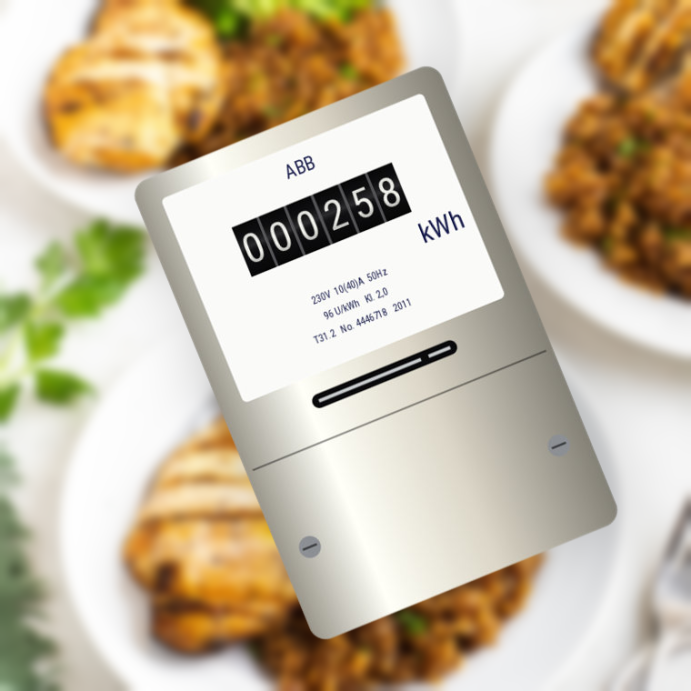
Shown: 258
